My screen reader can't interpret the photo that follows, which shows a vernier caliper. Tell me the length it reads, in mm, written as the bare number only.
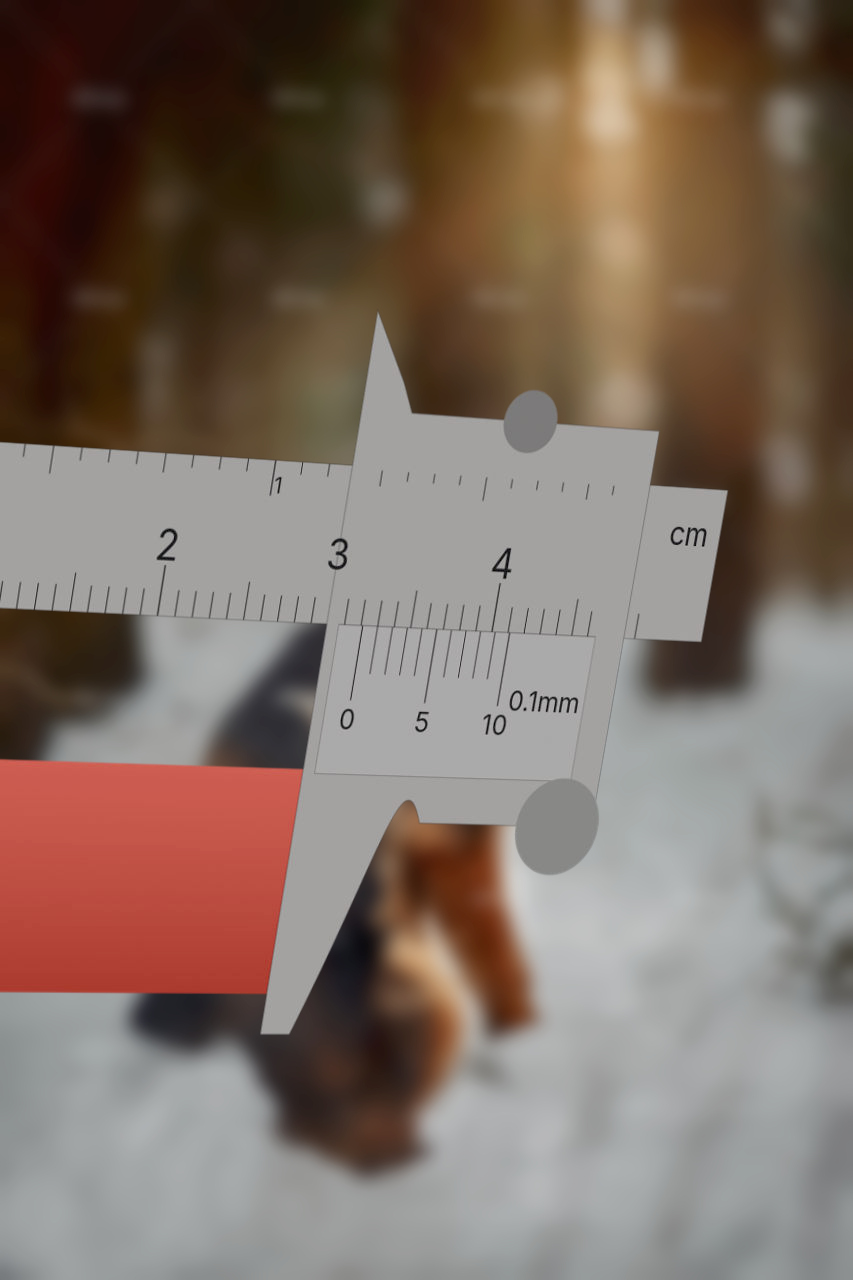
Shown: 32.1
